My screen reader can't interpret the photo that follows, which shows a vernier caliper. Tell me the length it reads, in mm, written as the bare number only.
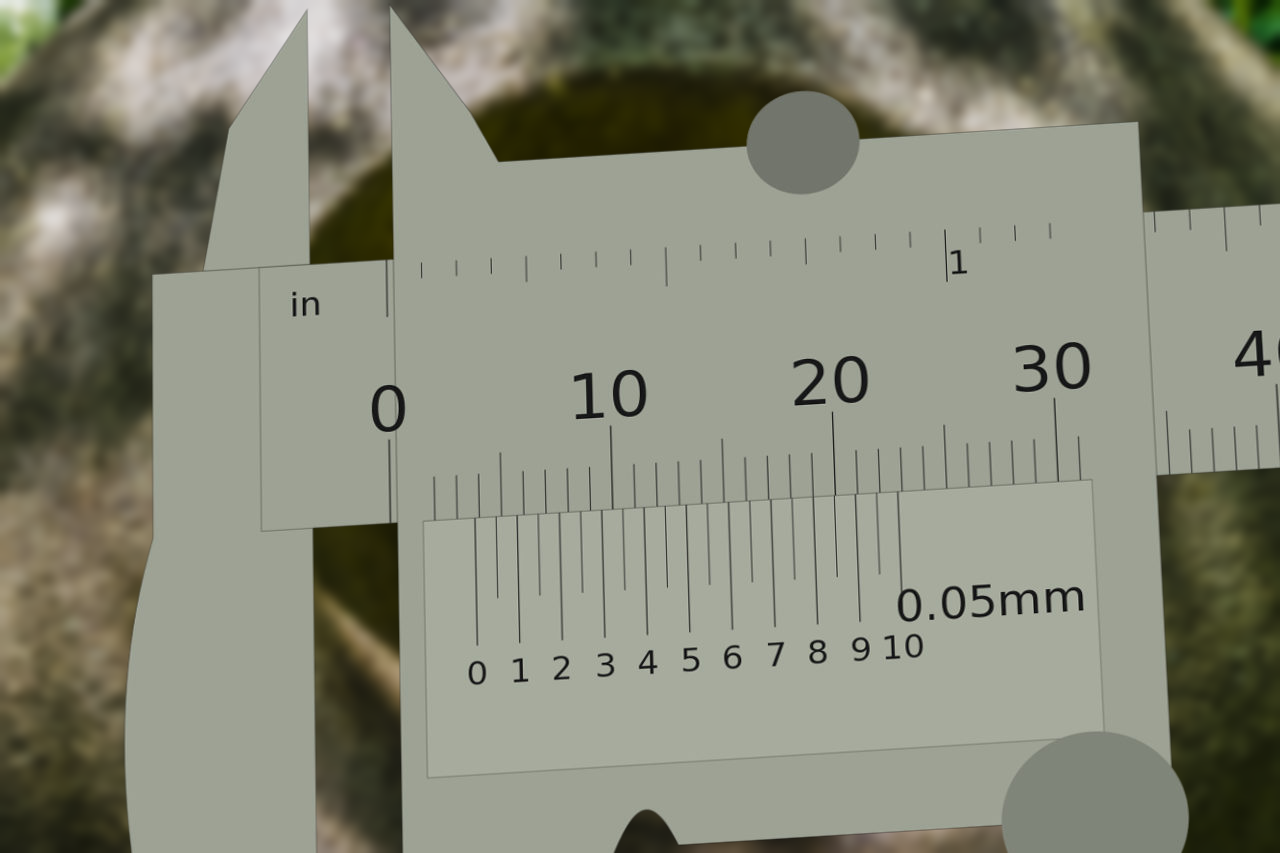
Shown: 3.80
